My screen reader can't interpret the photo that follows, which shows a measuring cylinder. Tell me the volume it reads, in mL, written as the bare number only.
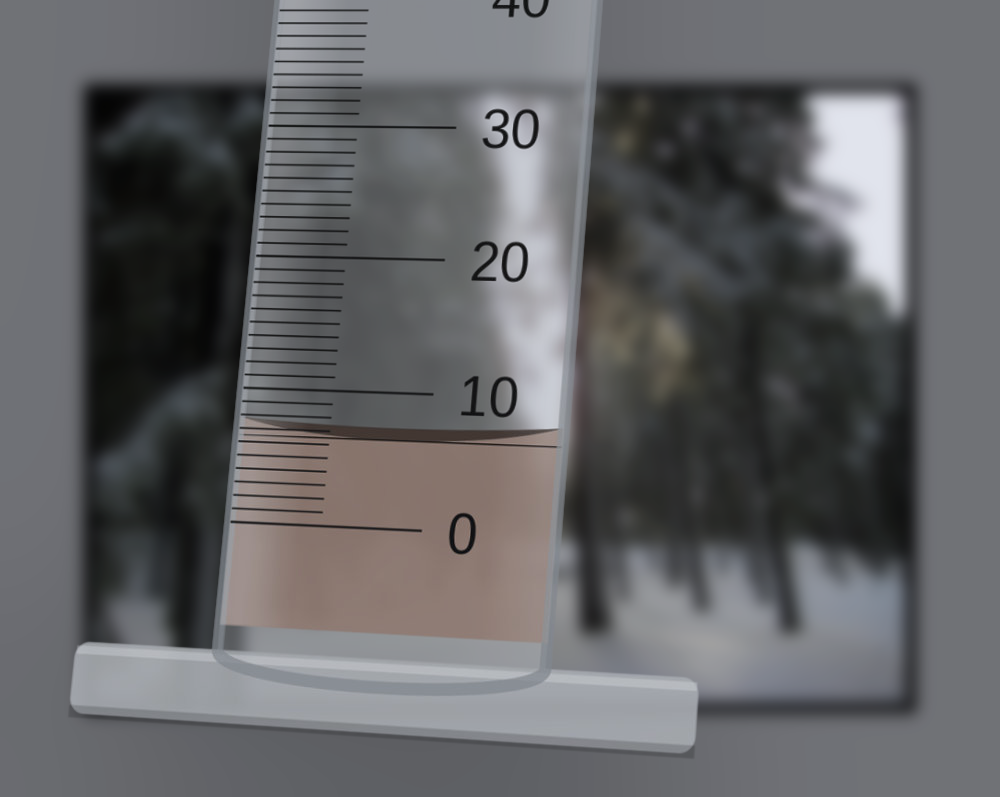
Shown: 6.5
